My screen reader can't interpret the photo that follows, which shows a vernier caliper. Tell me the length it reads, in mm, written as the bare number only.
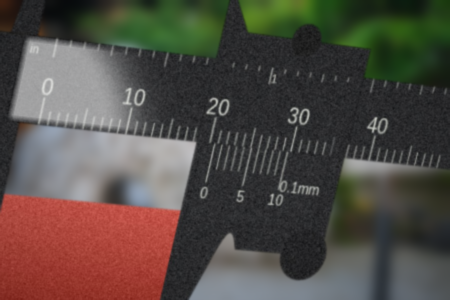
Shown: 20.6
